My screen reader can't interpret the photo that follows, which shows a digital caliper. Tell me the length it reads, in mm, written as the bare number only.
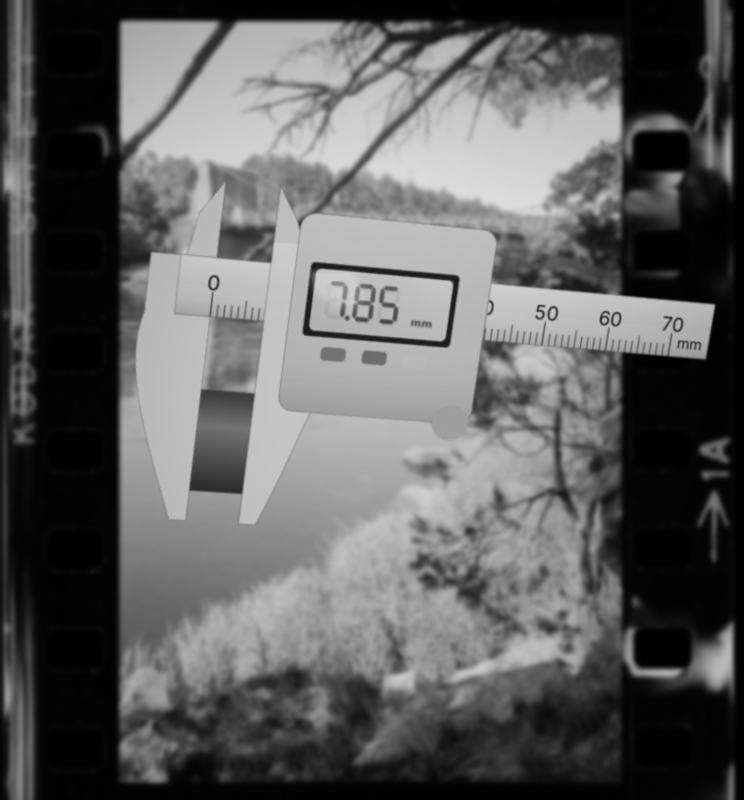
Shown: 7.85
